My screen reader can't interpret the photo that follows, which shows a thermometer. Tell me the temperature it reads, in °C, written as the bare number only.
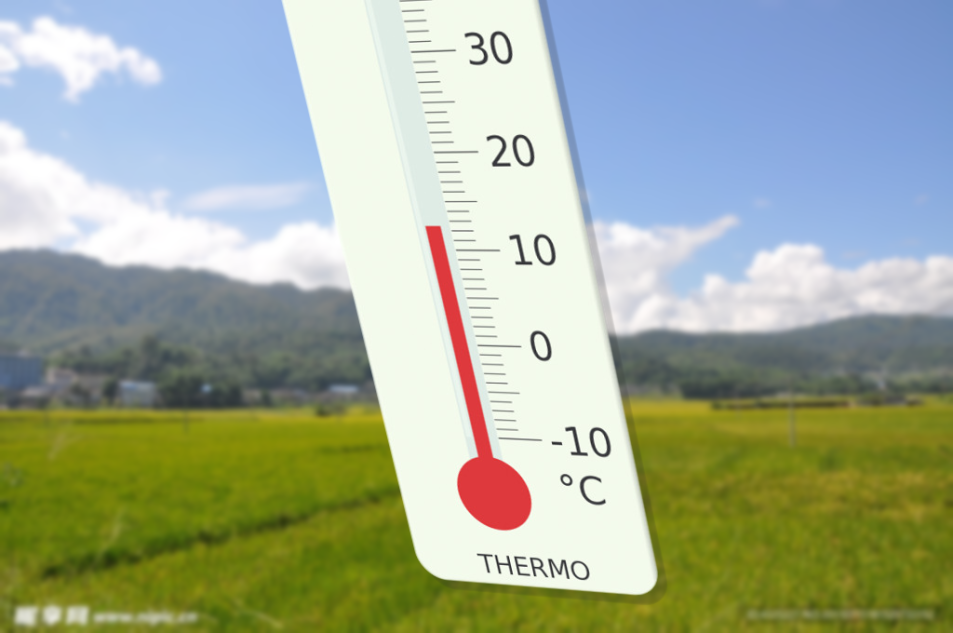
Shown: 12.5
